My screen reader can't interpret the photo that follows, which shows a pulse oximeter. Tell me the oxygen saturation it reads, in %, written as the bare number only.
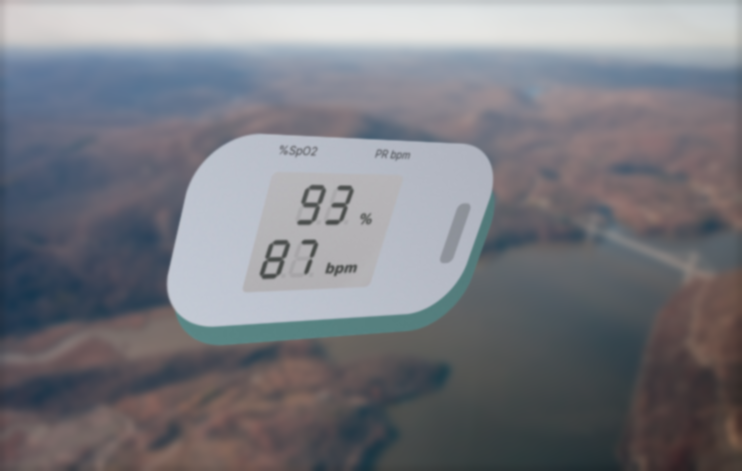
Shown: 93
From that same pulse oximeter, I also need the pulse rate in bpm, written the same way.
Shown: 87
